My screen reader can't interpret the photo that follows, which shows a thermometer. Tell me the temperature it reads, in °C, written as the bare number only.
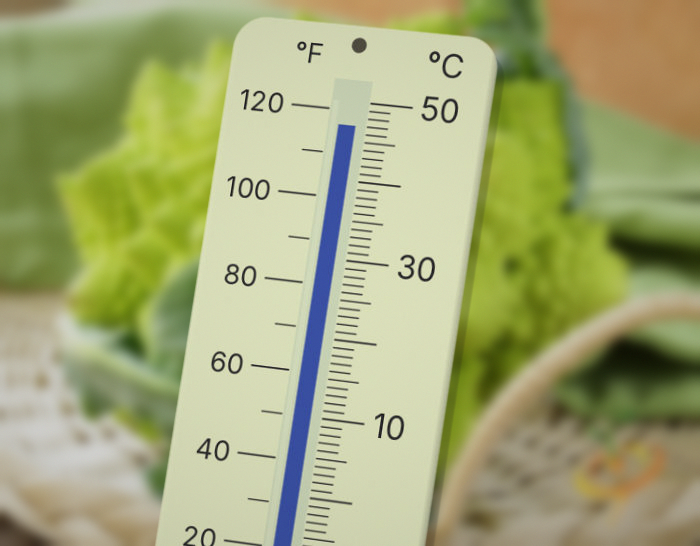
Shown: 47
